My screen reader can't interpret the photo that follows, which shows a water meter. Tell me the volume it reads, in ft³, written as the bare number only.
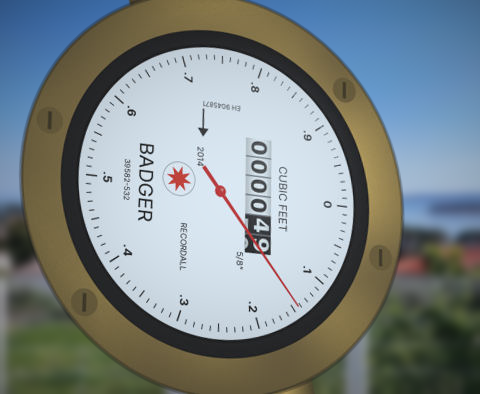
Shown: 49.14
